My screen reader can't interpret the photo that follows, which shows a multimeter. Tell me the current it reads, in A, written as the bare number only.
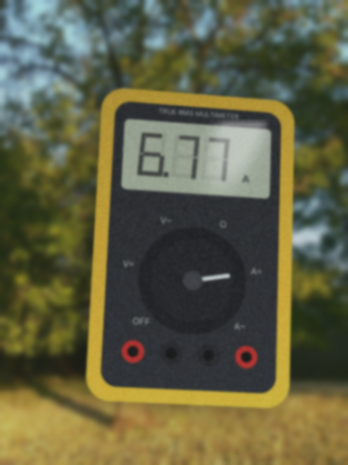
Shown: 6.77
